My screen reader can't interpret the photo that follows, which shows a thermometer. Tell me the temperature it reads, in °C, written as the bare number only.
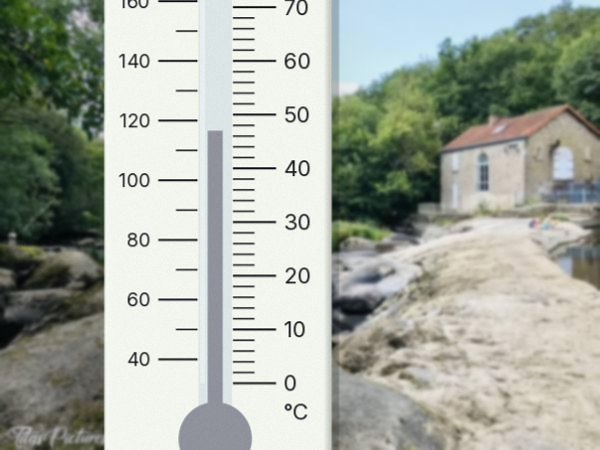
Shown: 47
